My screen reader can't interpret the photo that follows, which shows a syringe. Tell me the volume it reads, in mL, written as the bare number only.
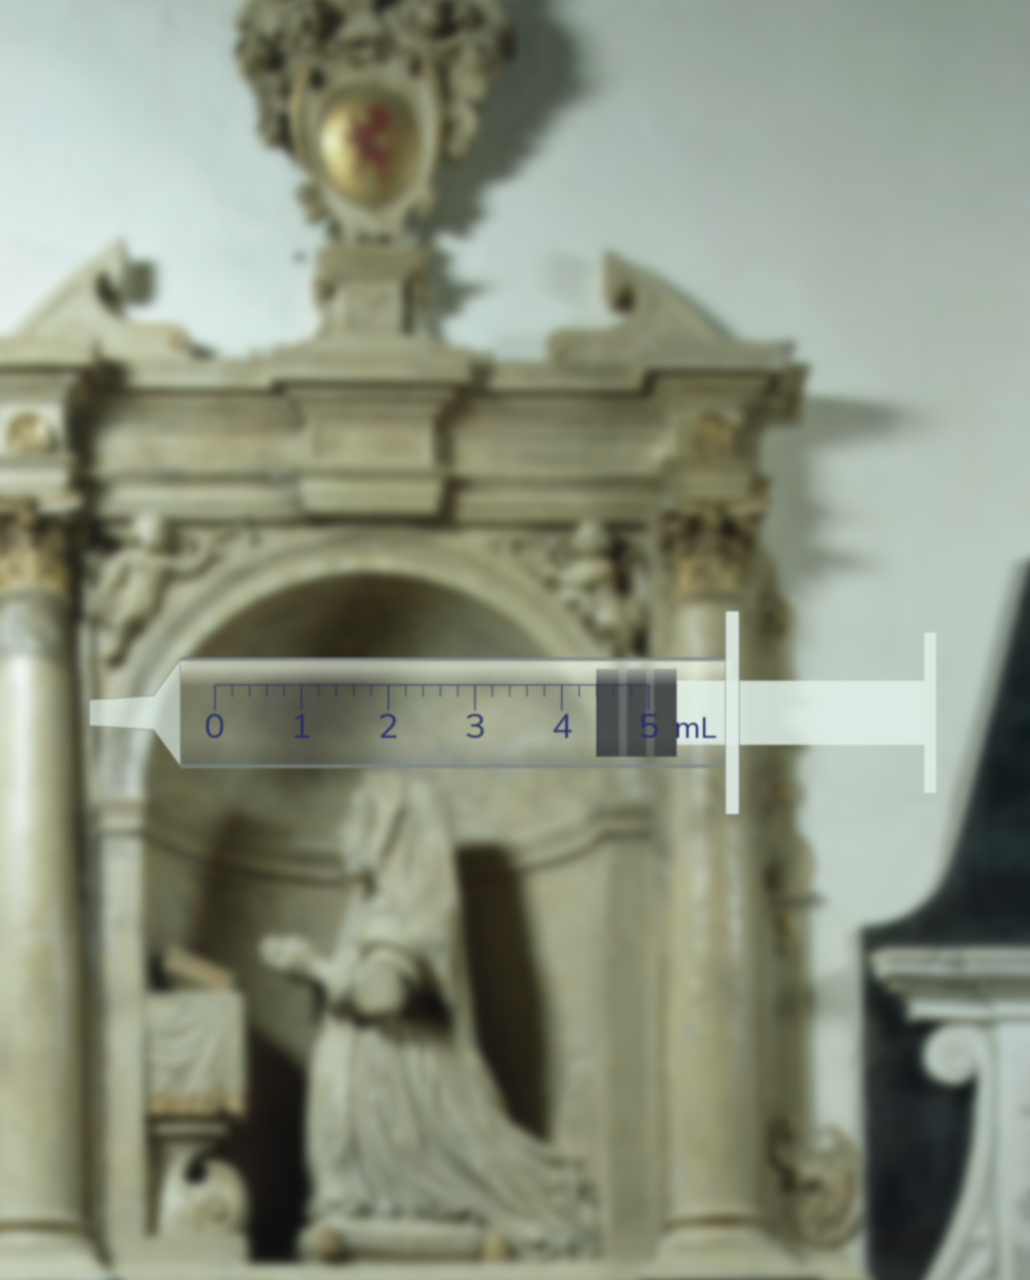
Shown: 4.4
